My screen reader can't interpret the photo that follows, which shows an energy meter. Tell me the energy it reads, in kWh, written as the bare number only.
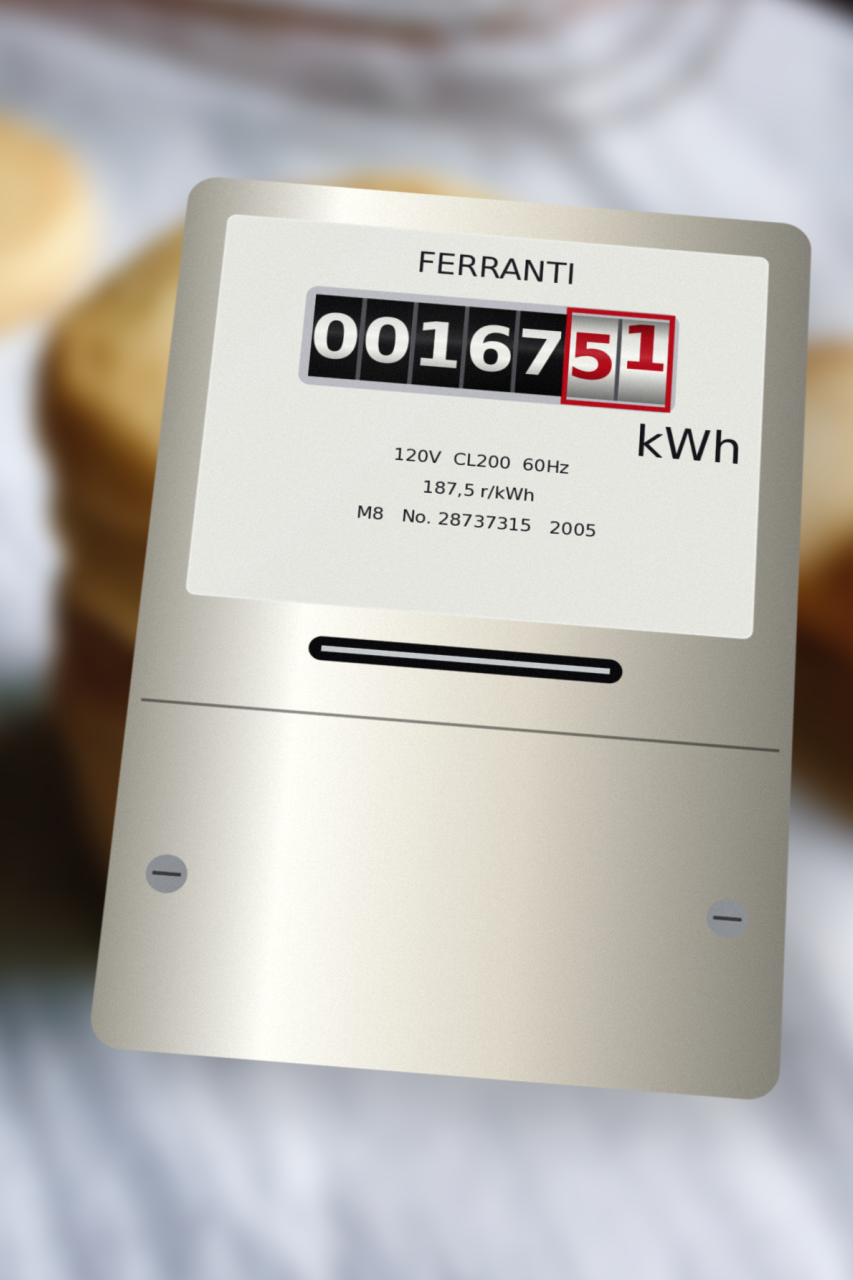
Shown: 167.51
